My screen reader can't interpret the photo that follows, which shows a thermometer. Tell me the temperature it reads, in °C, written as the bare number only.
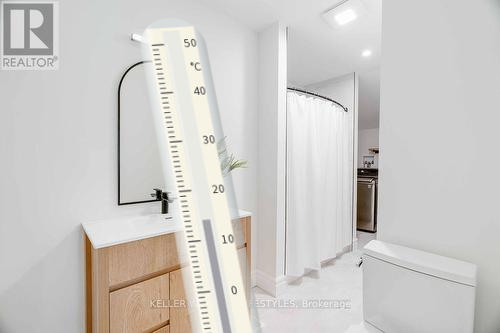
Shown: 14
